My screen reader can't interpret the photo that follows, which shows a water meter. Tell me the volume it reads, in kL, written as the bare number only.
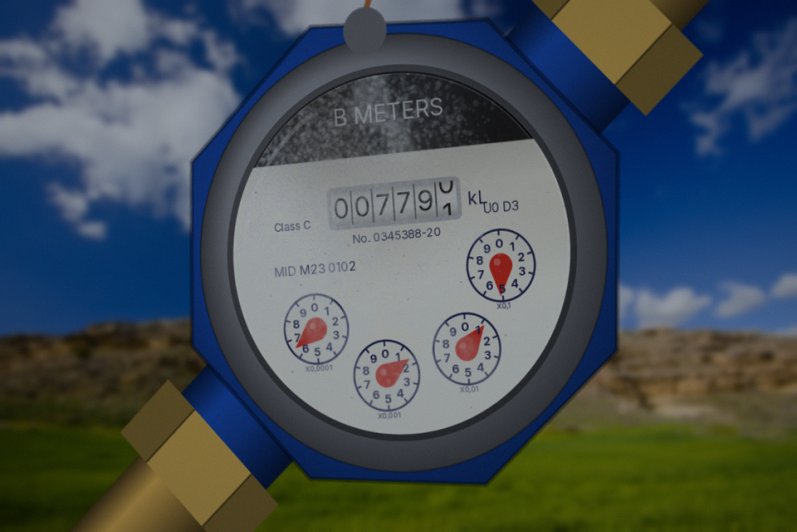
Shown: 7790.5116
